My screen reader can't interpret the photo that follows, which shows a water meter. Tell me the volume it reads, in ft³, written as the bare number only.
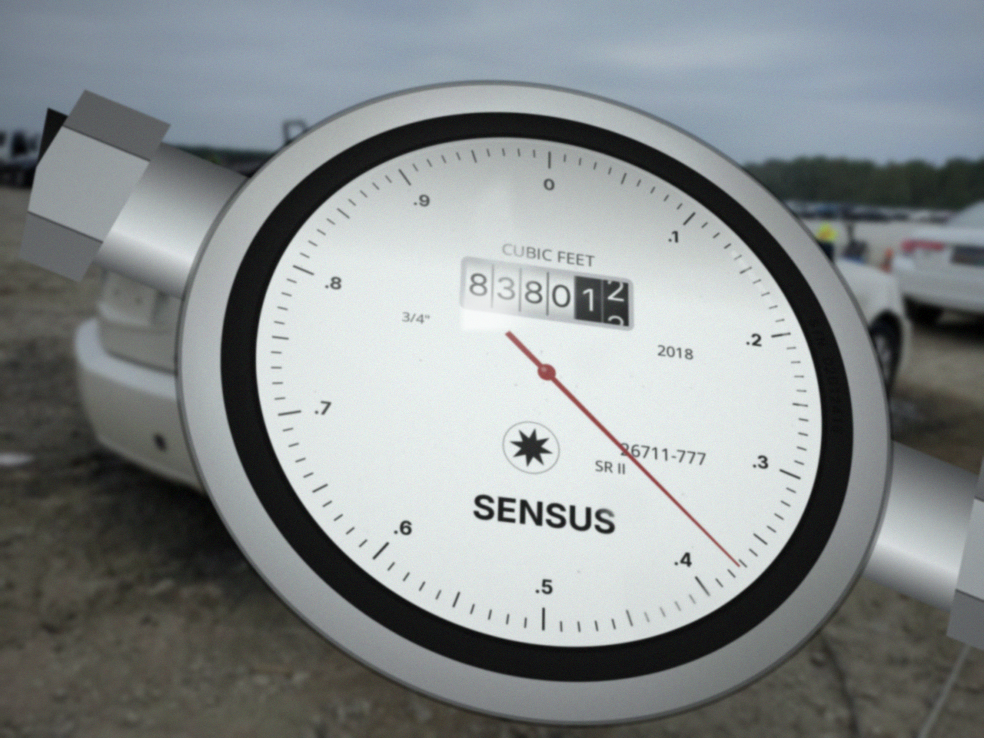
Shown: 838012.37
